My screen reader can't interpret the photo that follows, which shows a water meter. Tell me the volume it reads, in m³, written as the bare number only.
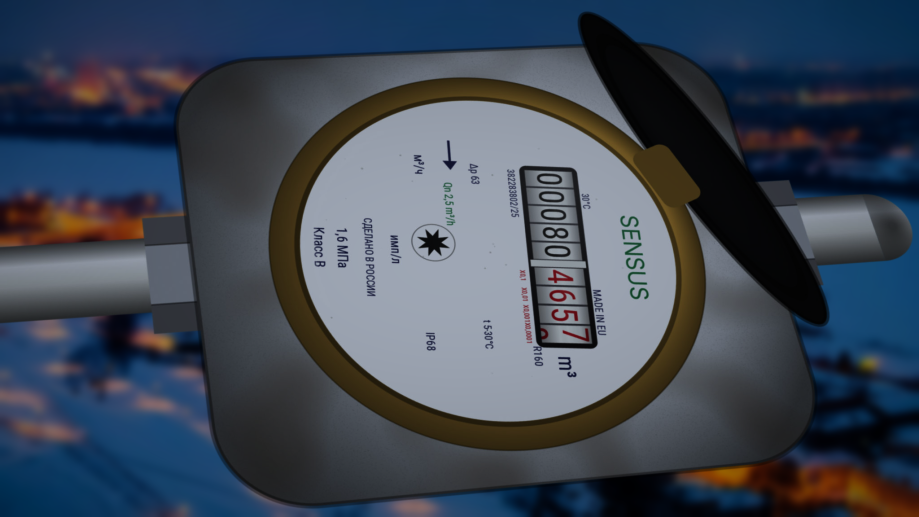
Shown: 80.4657
